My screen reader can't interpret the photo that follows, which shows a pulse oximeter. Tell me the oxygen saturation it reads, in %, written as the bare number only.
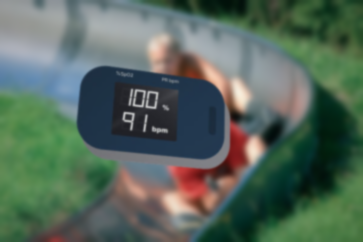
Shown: 100
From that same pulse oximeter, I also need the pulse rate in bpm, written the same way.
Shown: 91
